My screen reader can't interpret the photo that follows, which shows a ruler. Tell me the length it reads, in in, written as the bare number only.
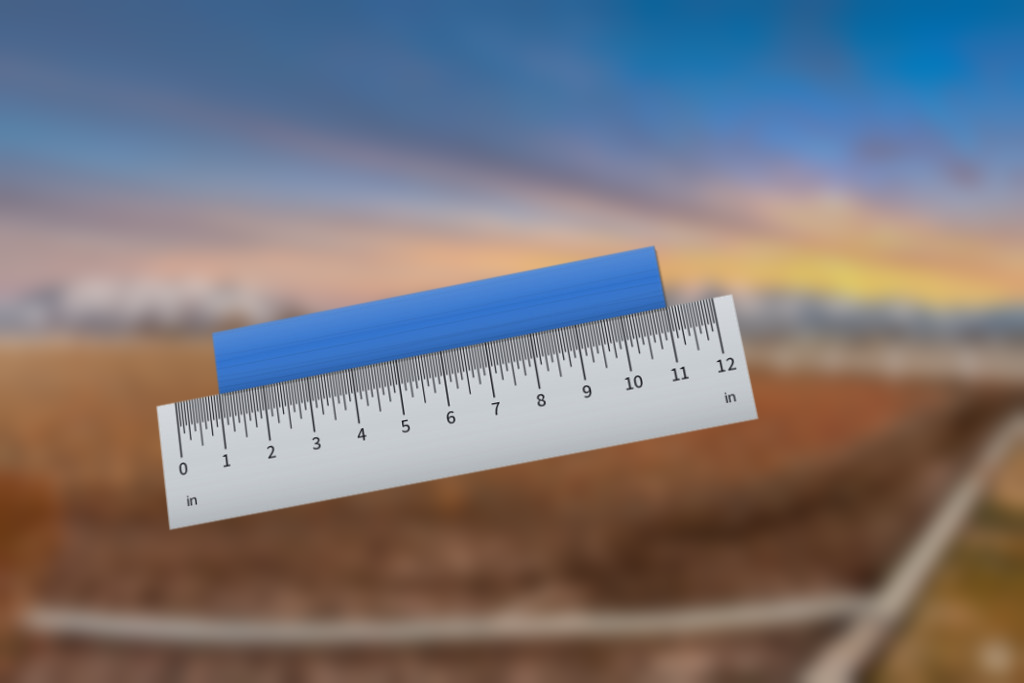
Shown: 10
